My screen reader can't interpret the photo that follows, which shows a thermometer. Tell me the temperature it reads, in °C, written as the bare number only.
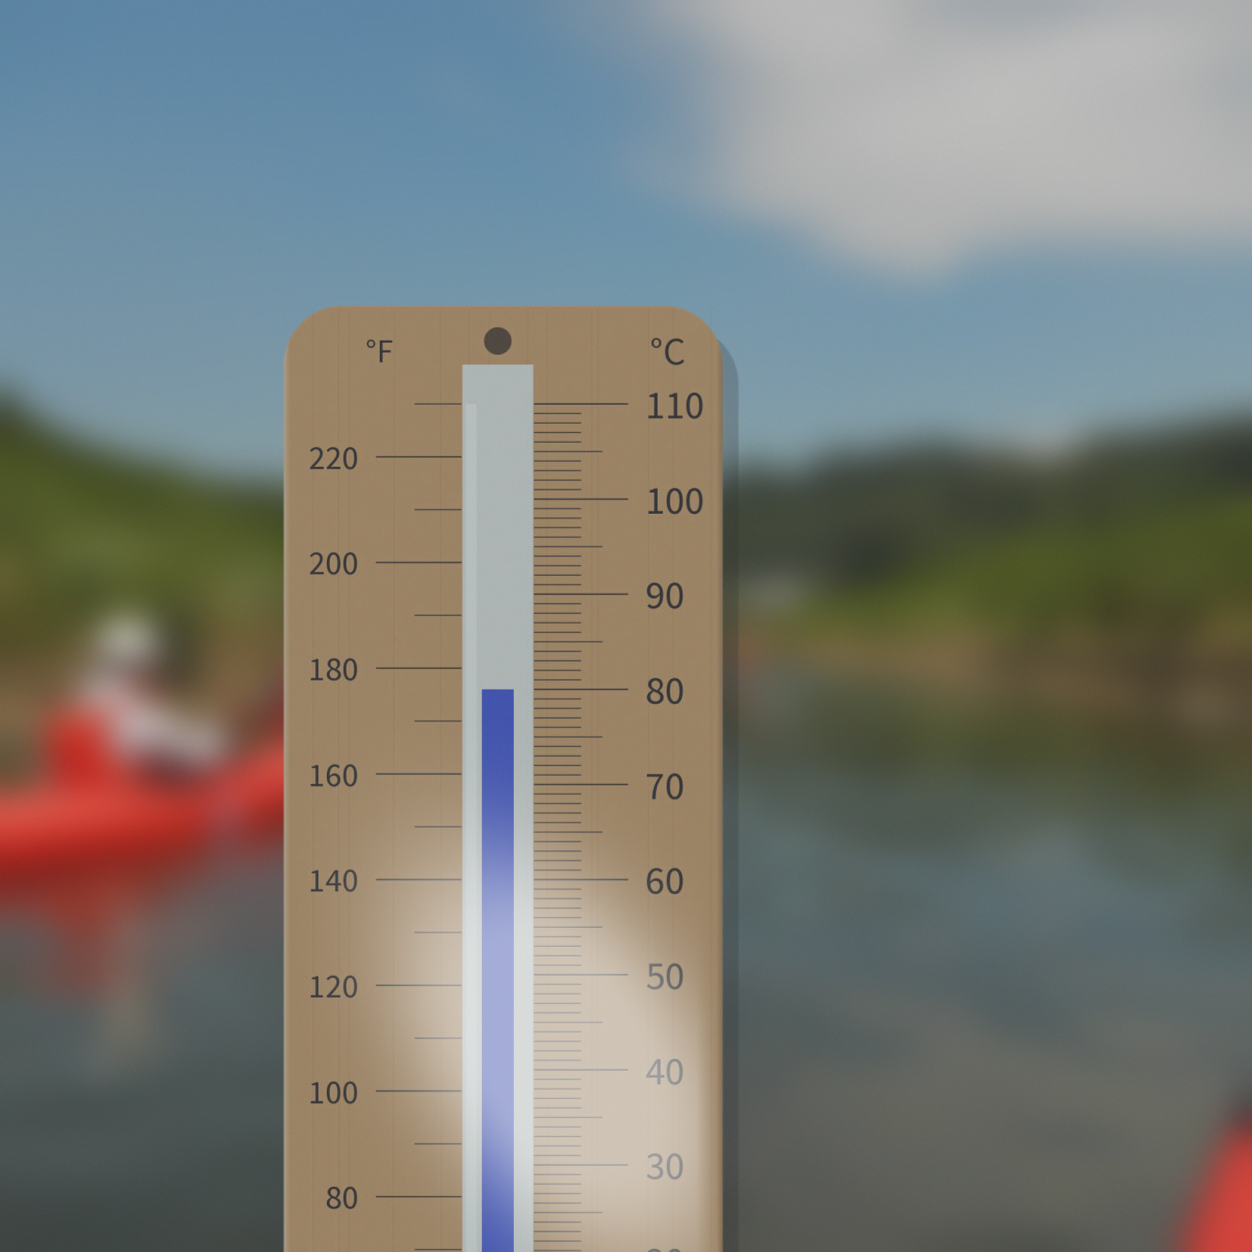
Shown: 80
